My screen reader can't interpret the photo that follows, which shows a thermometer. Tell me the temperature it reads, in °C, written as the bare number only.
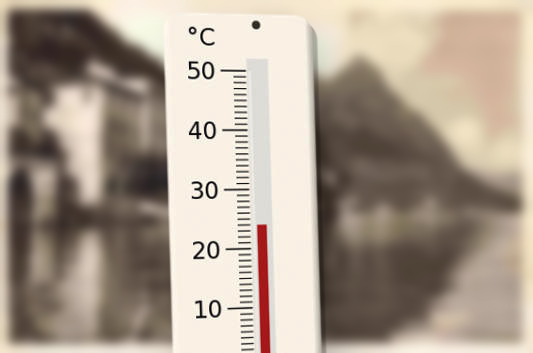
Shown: 24
